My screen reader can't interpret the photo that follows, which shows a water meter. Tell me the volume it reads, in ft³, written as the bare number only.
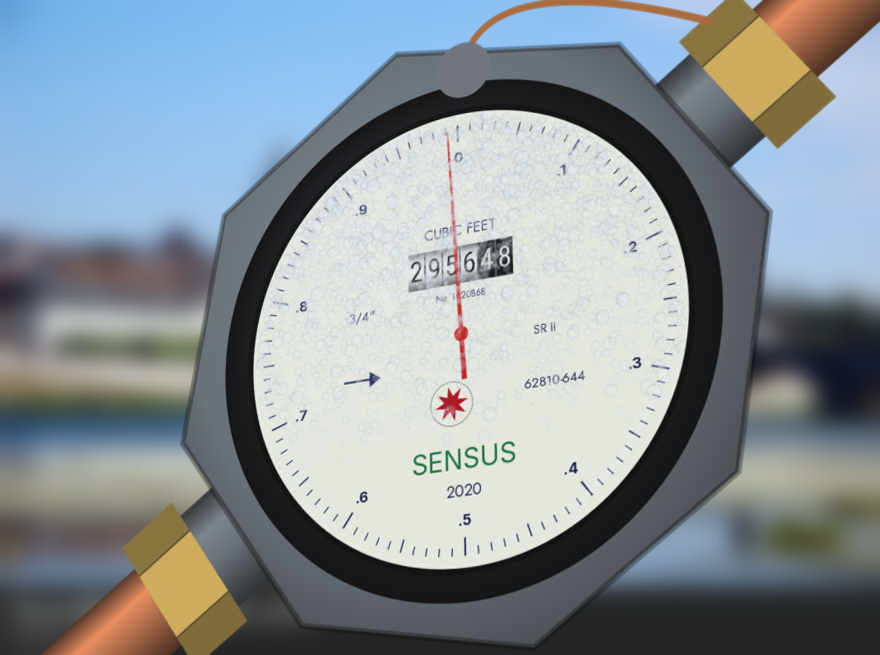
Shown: 295647.99
